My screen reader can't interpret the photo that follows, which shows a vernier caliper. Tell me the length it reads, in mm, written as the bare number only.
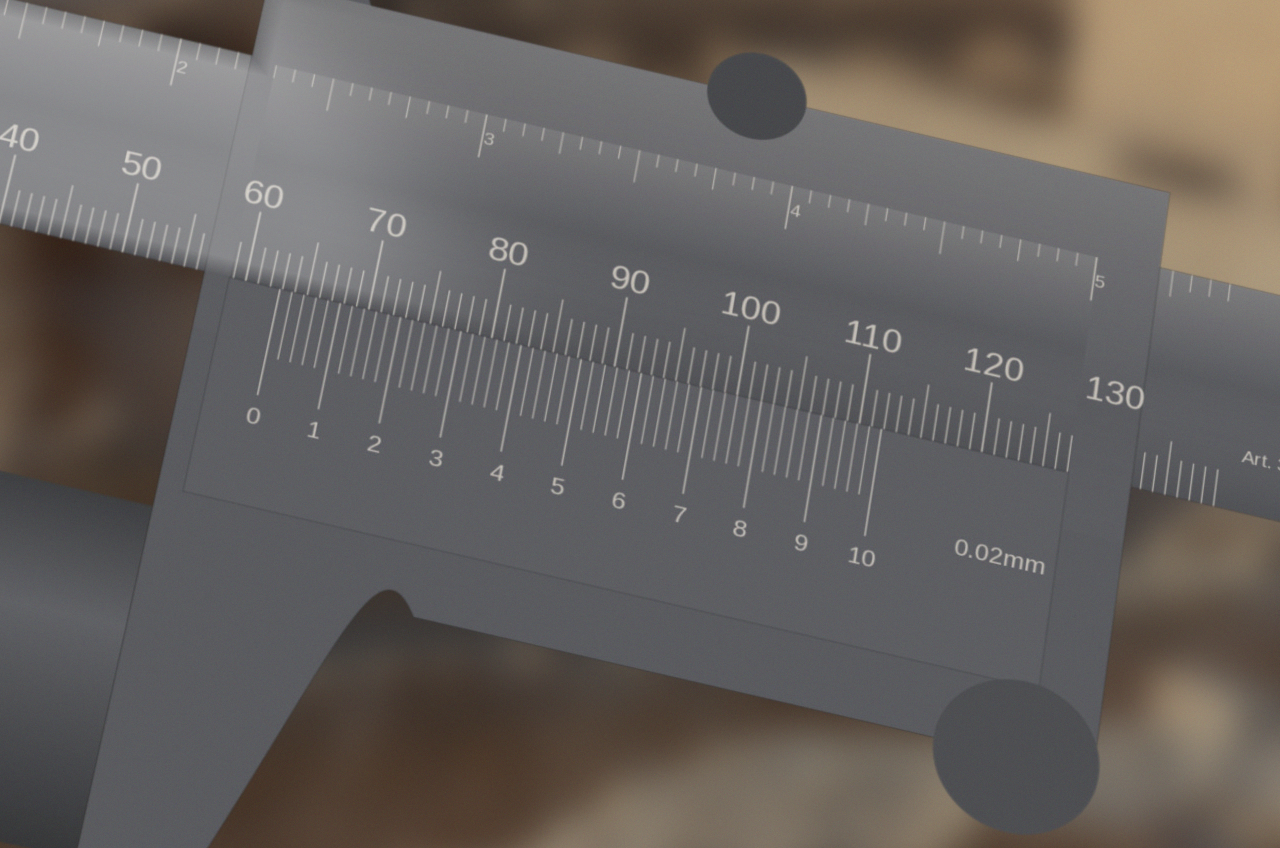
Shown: 62.8
